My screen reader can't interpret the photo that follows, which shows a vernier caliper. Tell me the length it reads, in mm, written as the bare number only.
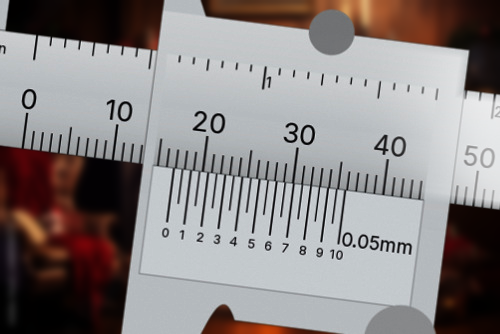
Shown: 16.8
